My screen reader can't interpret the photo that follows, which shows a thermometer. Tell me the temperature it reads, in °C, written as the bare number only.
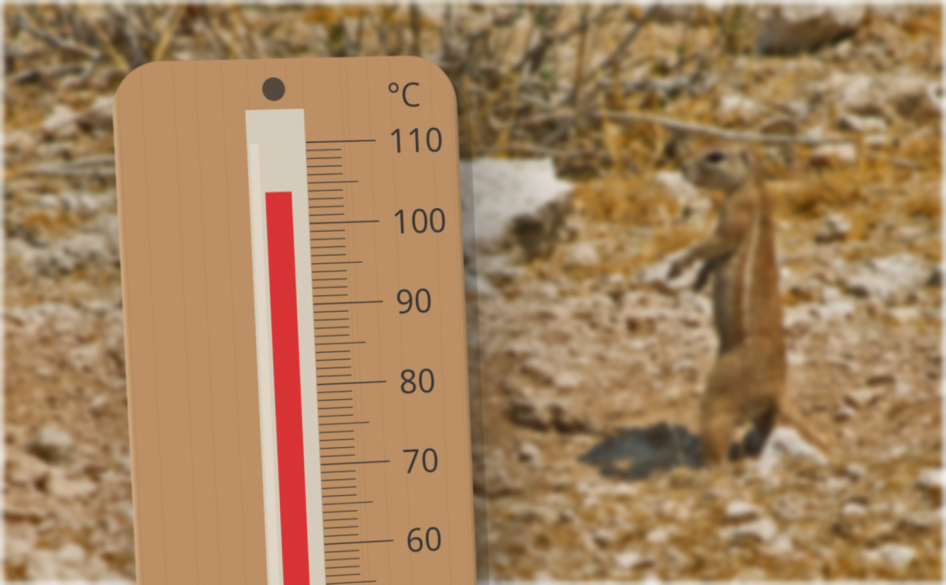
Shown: 104
